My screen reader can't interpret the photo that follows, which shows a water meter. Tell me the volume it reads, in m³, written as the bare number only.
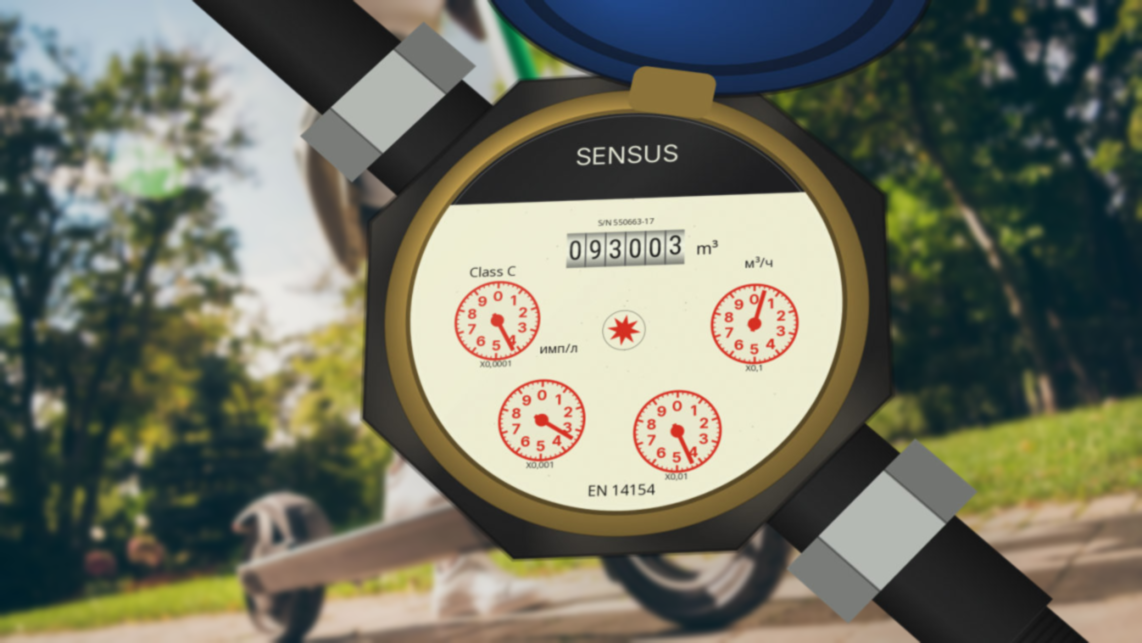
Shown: 93003.0434
